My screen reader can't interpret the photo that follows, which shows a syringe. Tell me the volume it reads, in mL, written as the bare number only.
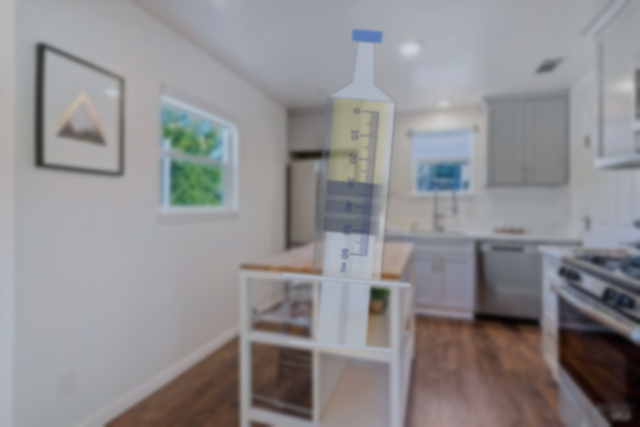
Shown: 30
